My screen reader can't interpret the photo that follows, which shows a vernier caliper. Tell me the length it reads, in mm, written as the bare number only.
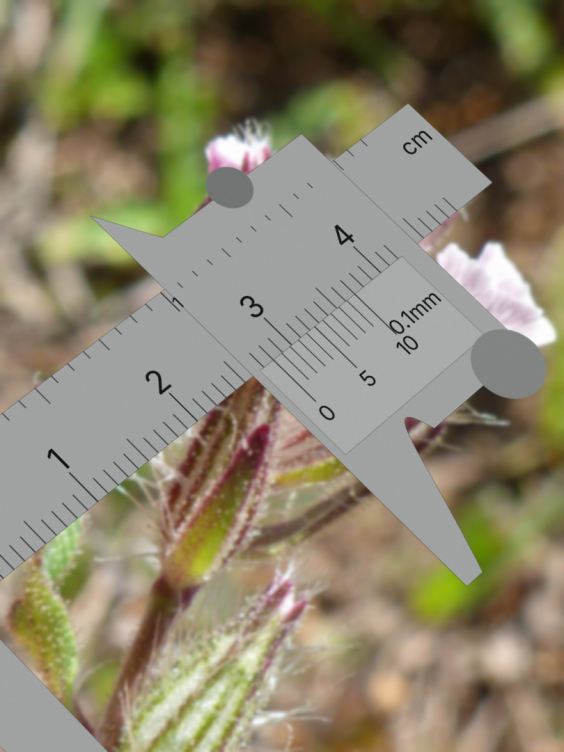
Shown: 28.0
